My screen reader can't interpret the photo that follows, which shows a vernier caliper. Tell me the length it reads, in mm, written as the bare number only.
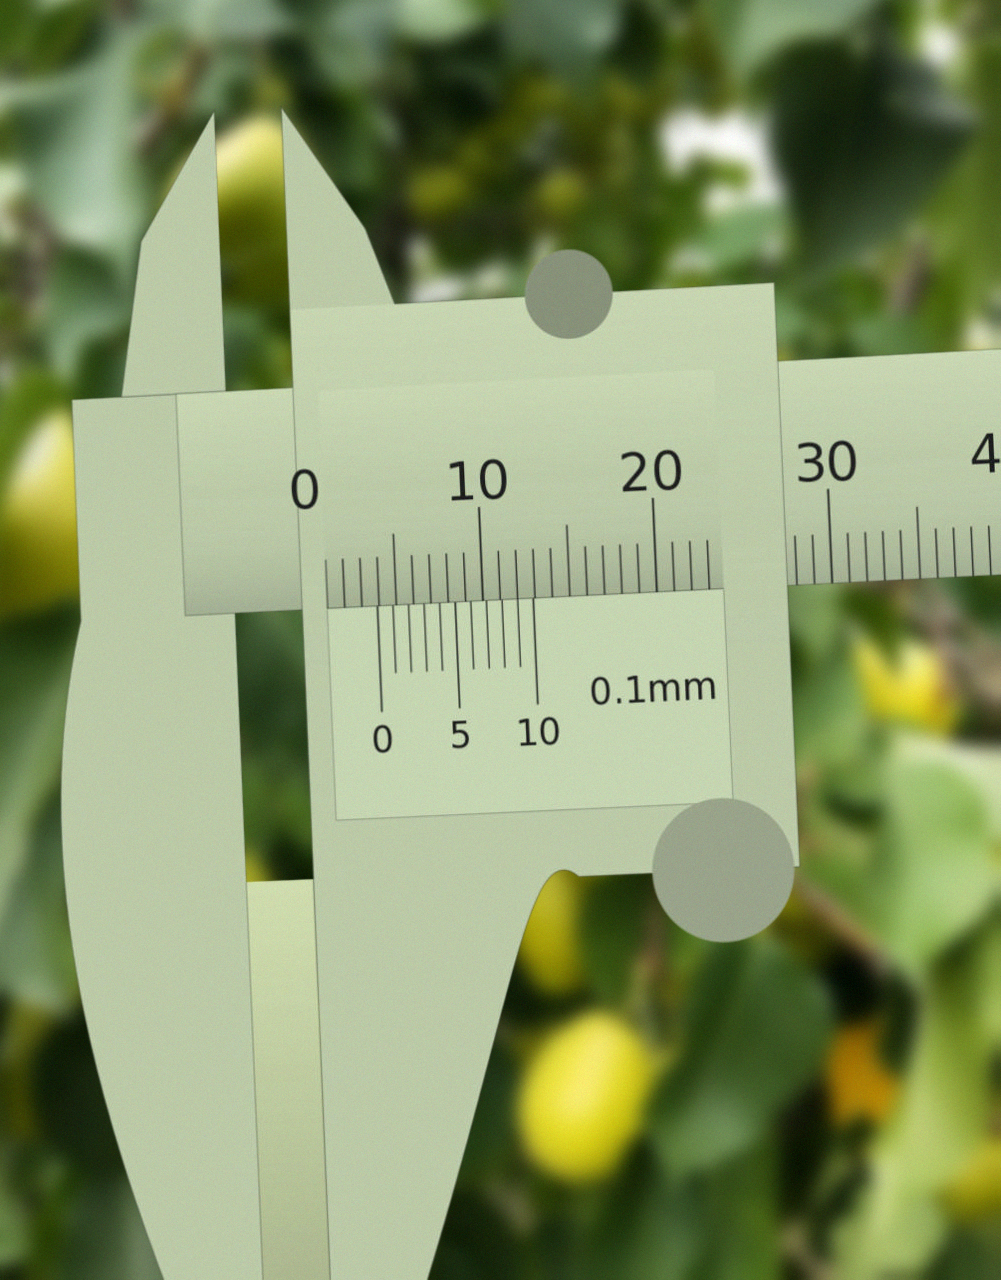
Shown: 3.9
